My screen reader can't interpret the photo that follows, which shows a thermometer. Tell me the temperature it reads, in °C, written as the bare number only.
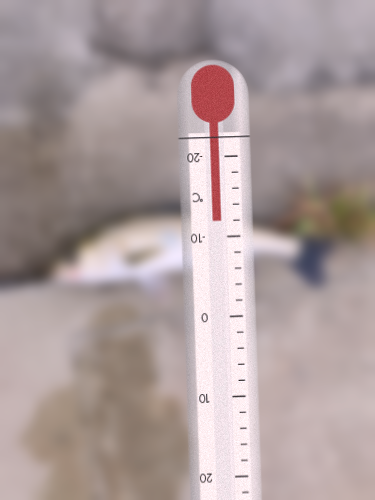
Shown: -12
